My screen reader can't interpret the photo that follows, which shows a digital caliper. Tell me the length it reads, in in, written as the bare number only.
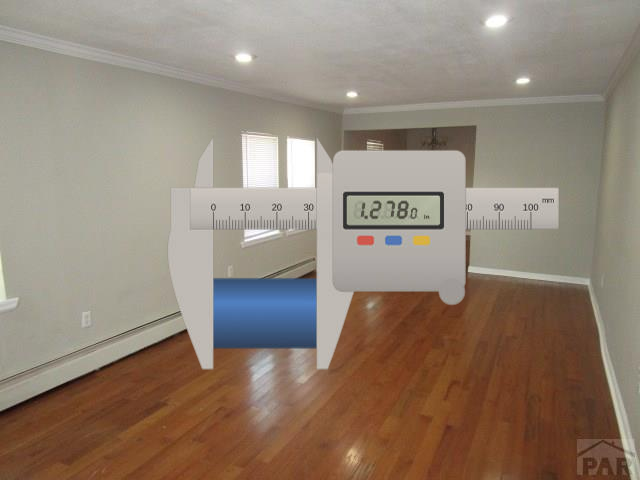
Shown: 1.2780
